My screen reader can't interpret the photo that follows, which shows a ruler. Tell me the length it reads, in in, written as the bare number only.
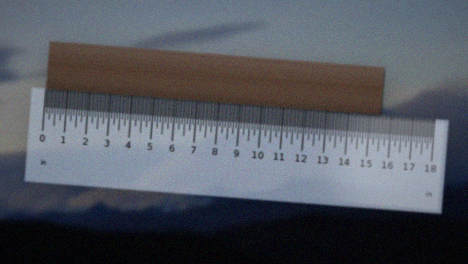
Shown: 15.5
